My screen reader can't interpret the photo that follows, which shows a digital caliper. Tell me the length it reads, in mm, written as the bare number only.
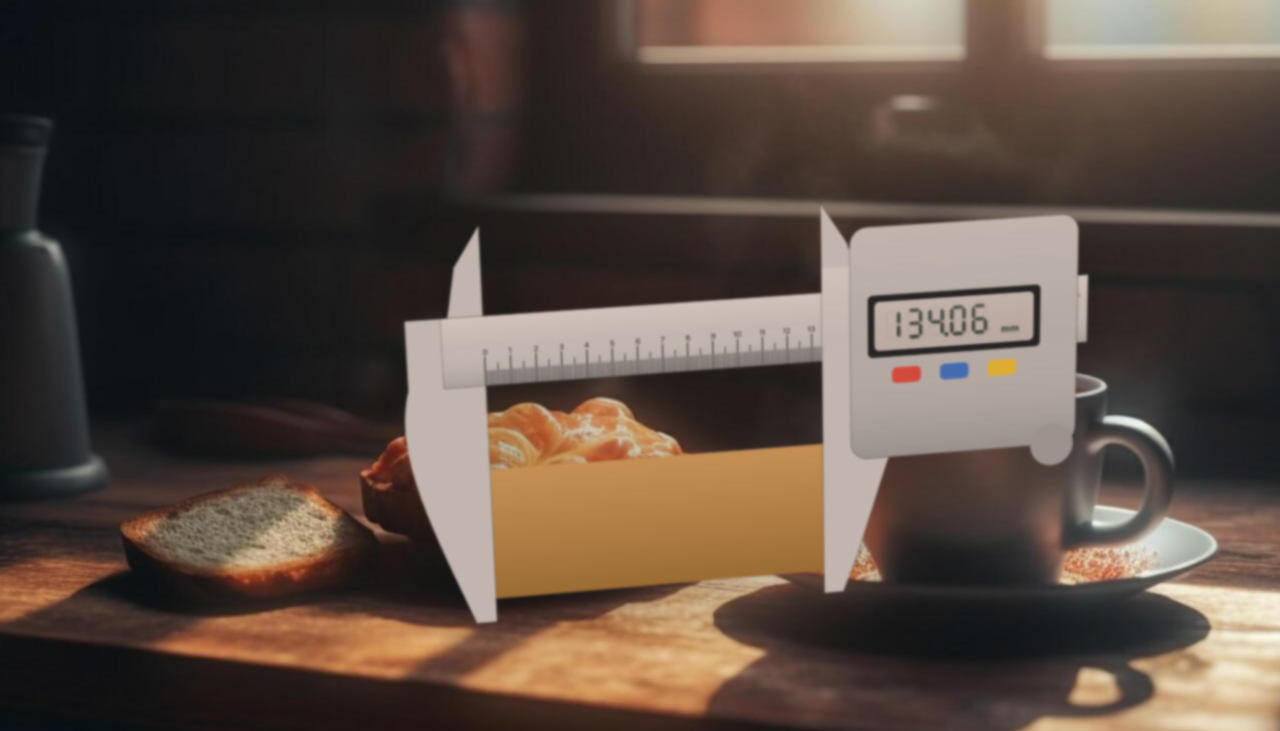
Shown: 134.06
